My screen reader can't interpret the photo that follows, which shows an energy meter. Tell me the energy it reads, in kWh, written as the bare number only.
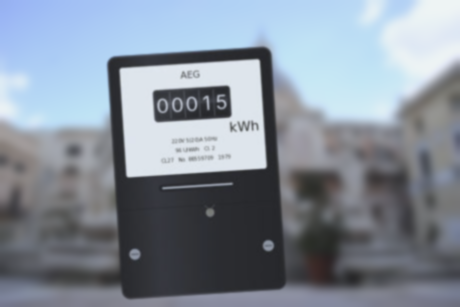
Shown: 15
